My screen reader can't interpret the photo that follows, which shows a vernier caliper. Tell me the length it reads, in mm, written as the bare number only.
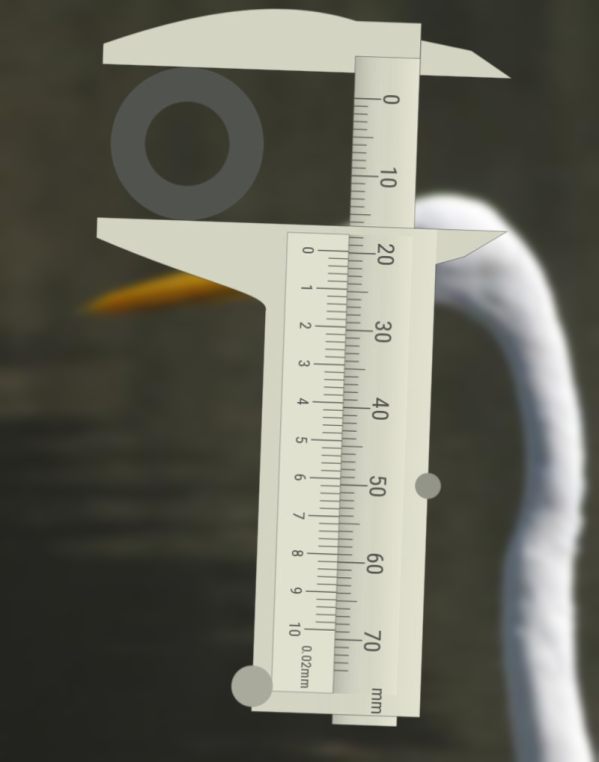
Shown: 19.8
